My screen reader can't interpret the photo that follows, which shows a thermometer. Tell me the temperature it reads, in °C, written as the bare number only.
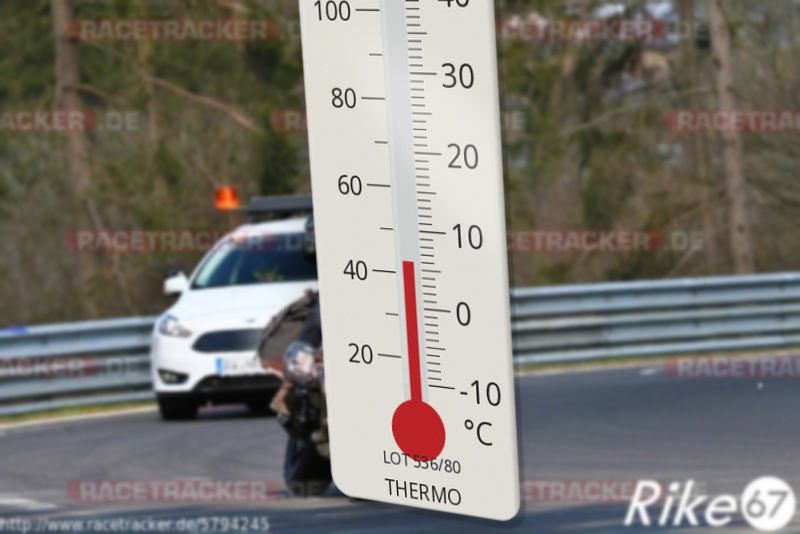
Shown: 6
